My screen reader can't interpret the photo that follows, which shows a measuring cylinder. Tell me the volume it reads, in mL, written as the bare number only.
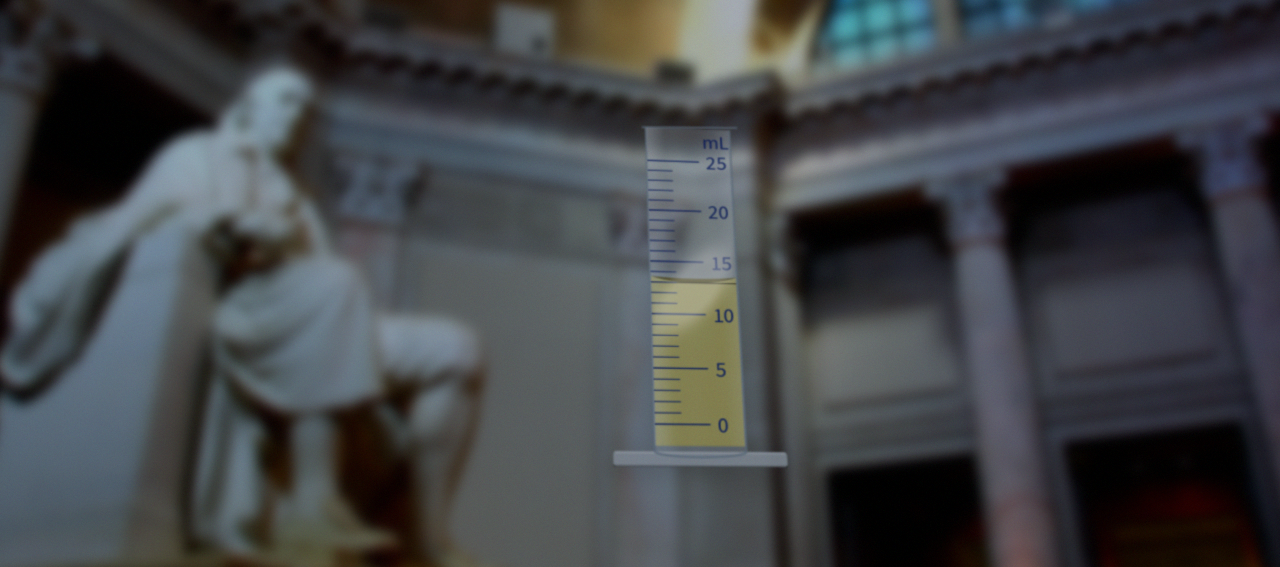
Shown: 13
